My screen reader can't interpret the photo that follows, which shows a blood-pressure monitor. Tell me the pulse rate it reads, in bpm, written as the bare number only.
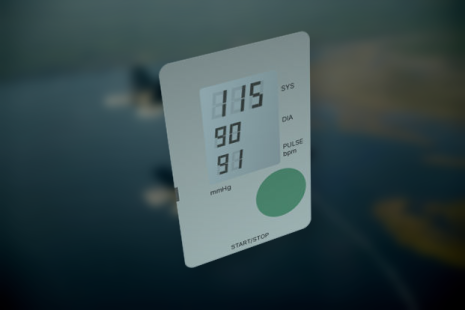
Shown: 91
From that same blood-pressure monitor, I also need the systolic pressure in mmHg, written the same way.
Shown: 115
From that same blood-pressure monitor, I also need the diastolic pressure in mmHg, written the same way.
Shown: 90
